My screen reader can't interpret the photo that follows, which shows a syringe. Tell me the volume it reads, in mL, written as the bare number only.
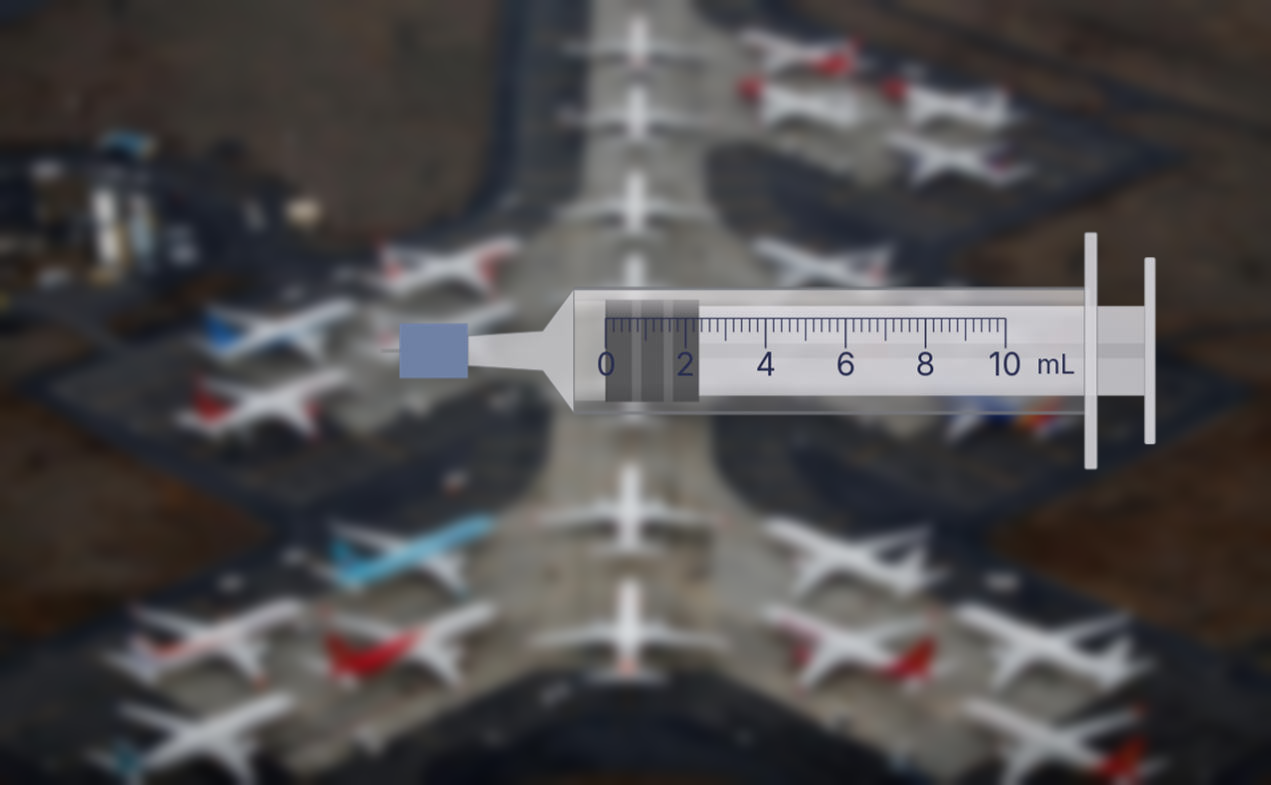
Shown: 0
